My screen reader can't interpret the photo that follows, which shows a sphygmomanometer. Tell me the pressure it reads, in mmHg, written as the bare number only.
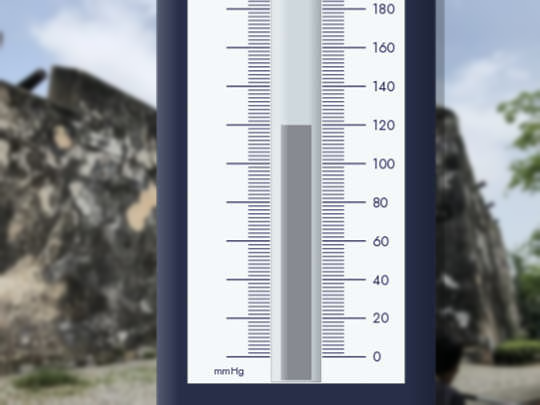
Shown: 120
